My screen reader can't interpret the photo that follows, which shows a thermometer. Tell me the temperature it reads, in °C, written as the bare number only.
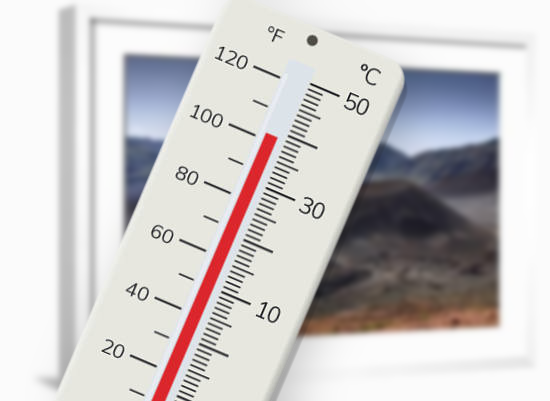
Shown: 39
